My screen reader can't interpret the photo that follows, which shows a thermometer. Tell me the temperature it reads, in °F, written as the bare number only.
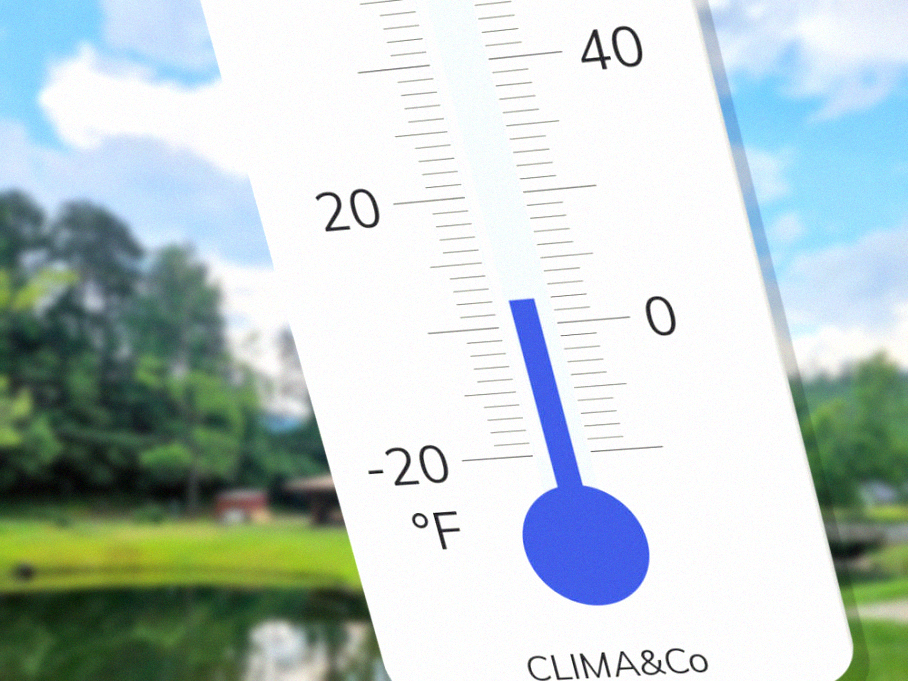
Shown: 4
